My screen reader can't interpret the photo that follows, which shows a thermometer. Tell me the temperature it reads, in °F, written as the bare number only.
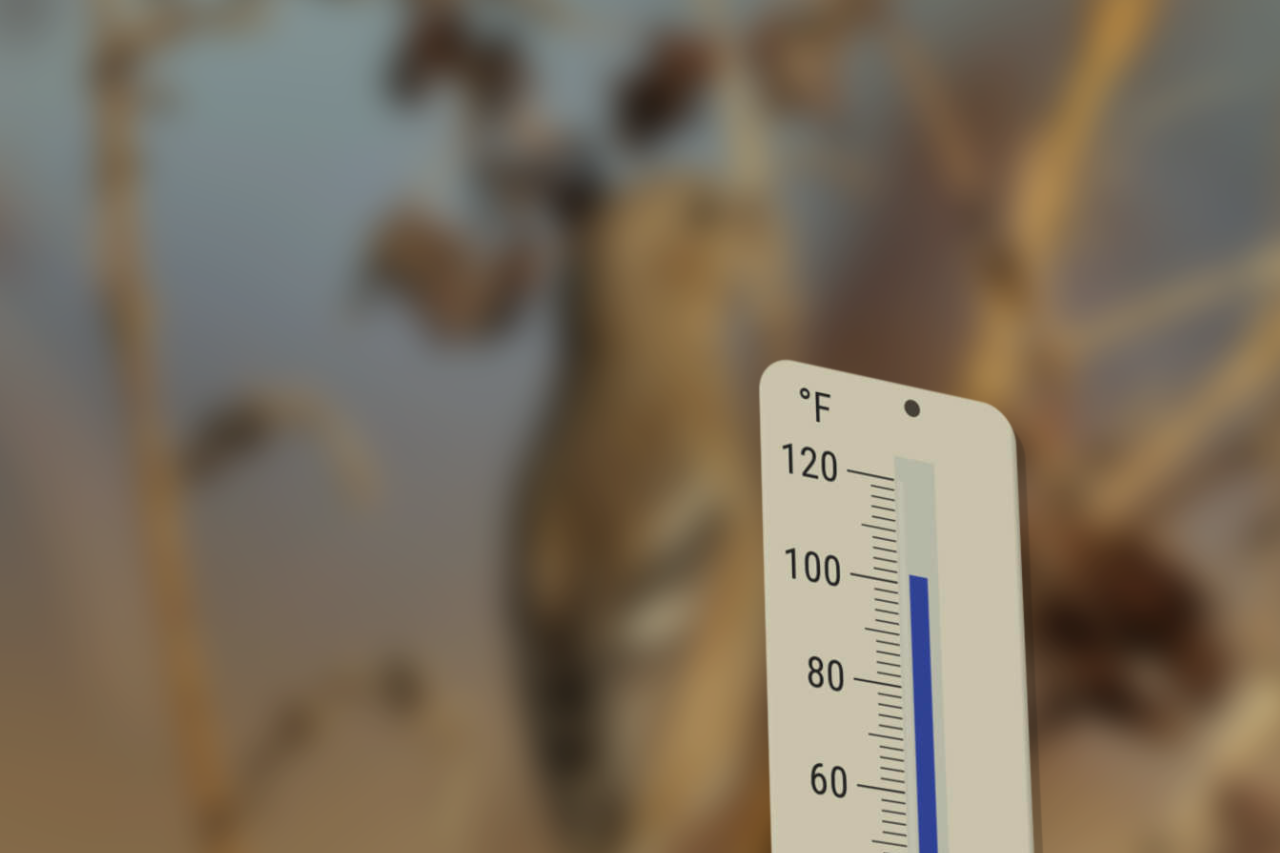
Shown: 102
